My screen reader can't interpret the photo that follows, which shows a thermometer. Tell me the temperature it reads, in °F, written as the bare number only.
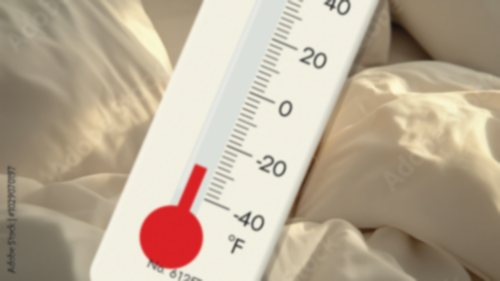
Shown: -30
